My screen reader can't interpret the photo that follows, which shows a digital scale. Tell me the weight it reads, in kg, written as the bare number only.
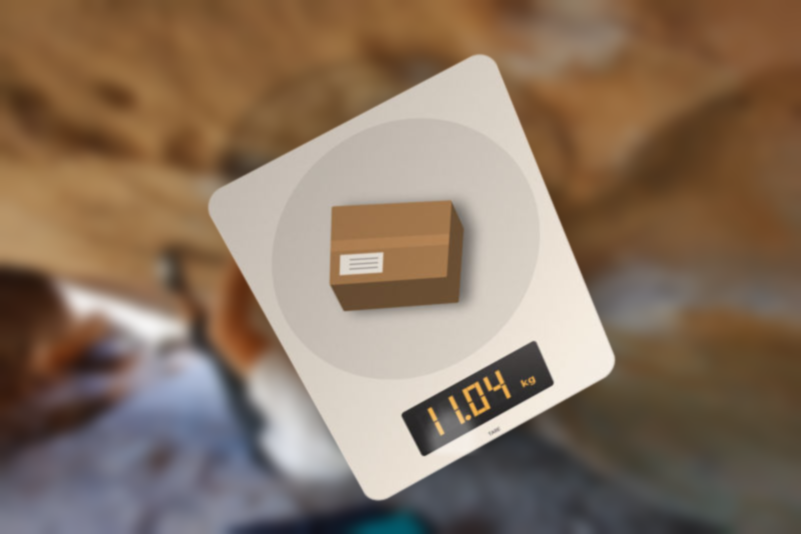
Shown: 11.04
